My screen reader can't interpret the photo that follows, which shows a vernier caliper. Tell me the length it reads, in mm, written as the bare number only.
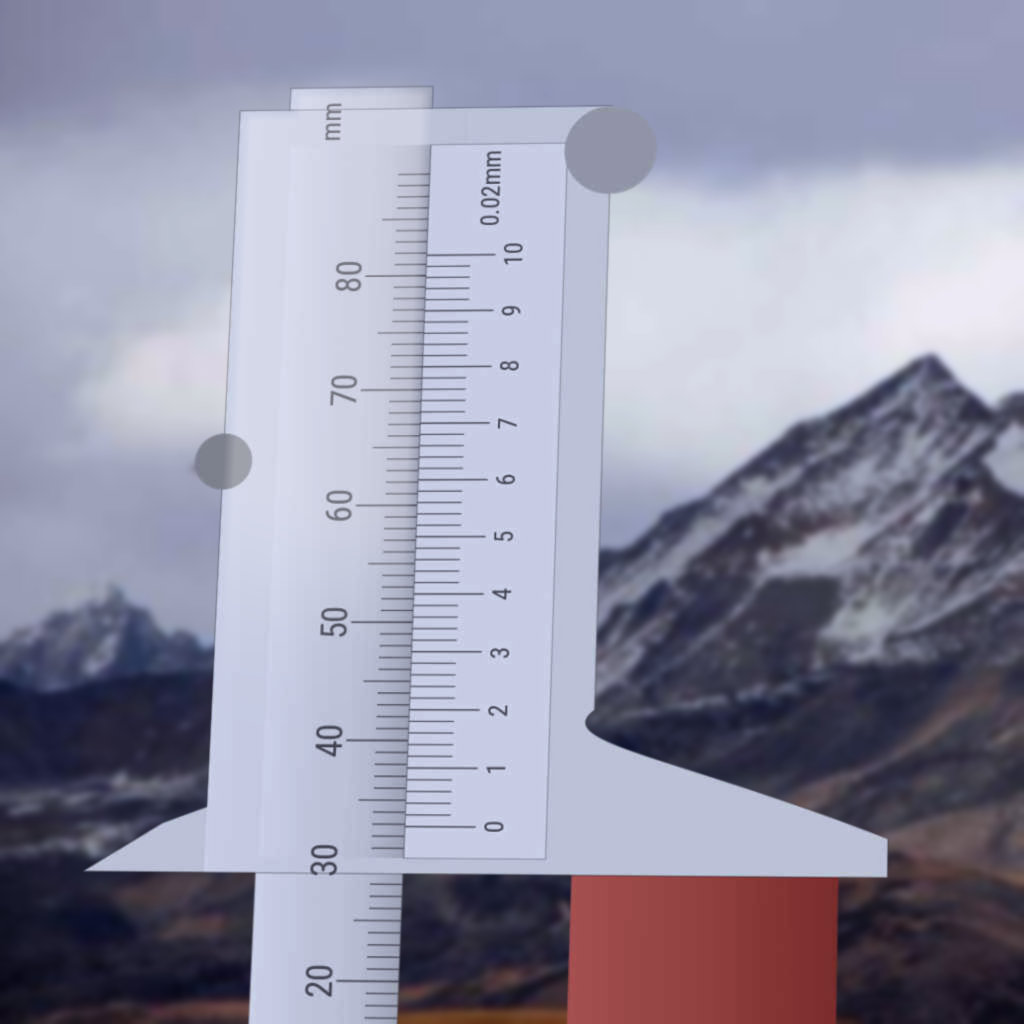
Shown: 32.8
